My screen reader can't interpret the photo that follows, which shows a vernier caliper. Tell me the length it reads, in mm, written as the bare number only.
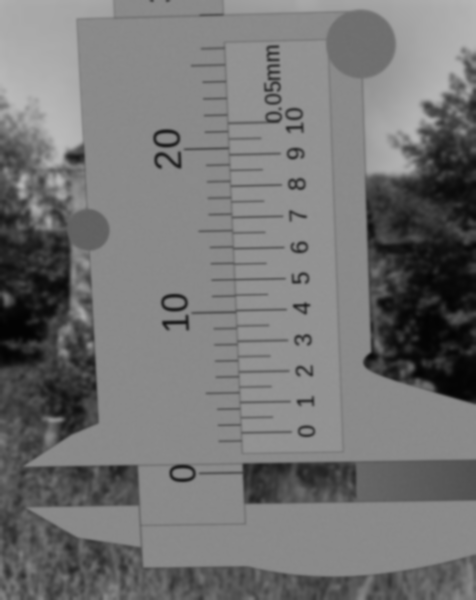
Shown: 2.5
